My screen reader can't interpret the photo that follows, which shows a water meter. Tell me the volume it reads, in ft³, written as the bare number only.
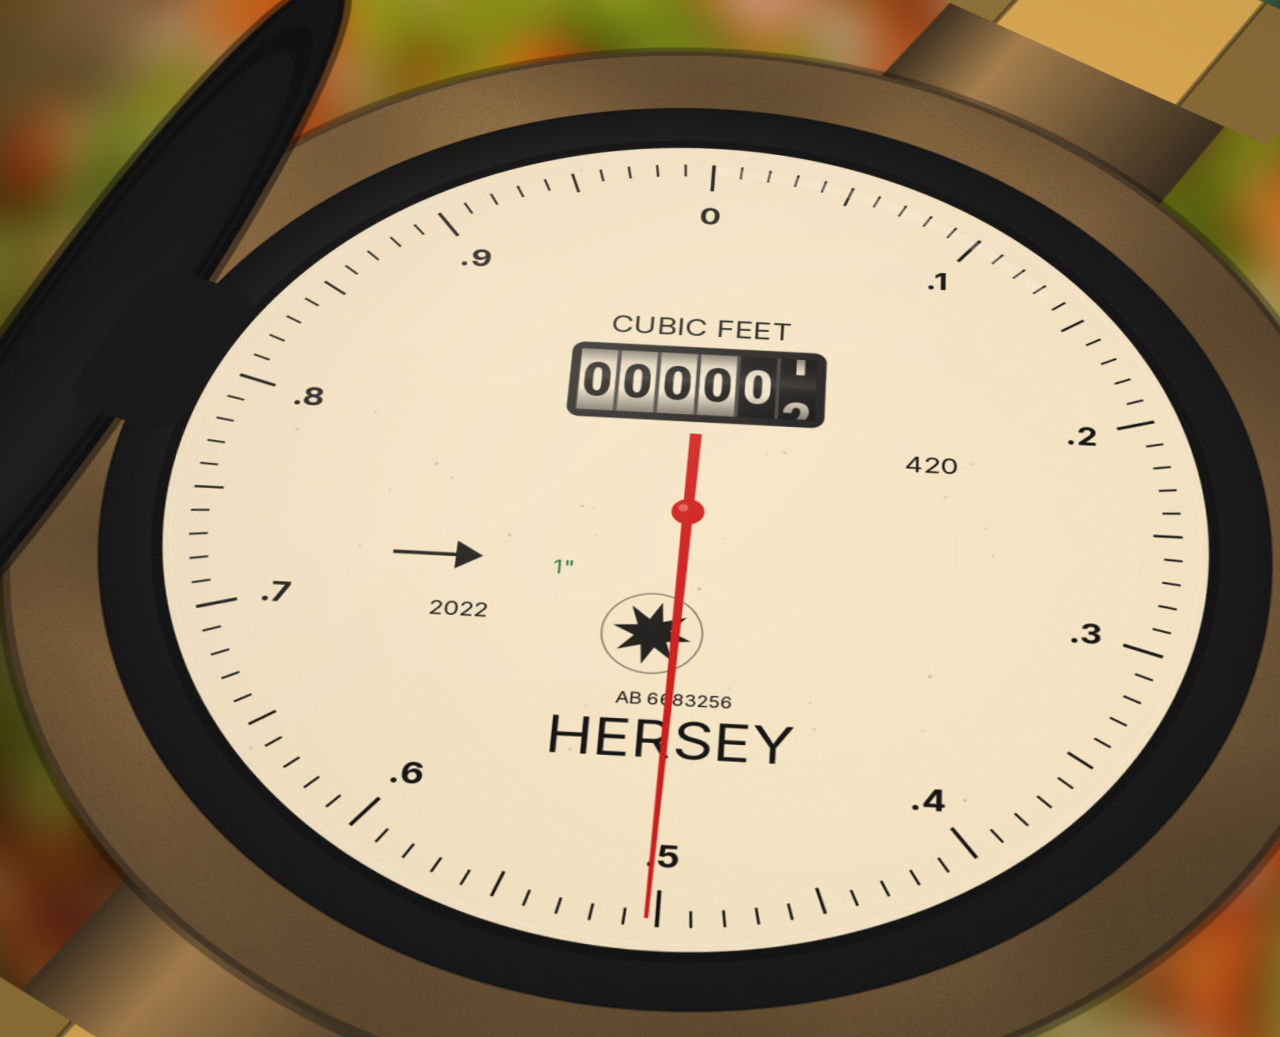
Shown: 1.50
